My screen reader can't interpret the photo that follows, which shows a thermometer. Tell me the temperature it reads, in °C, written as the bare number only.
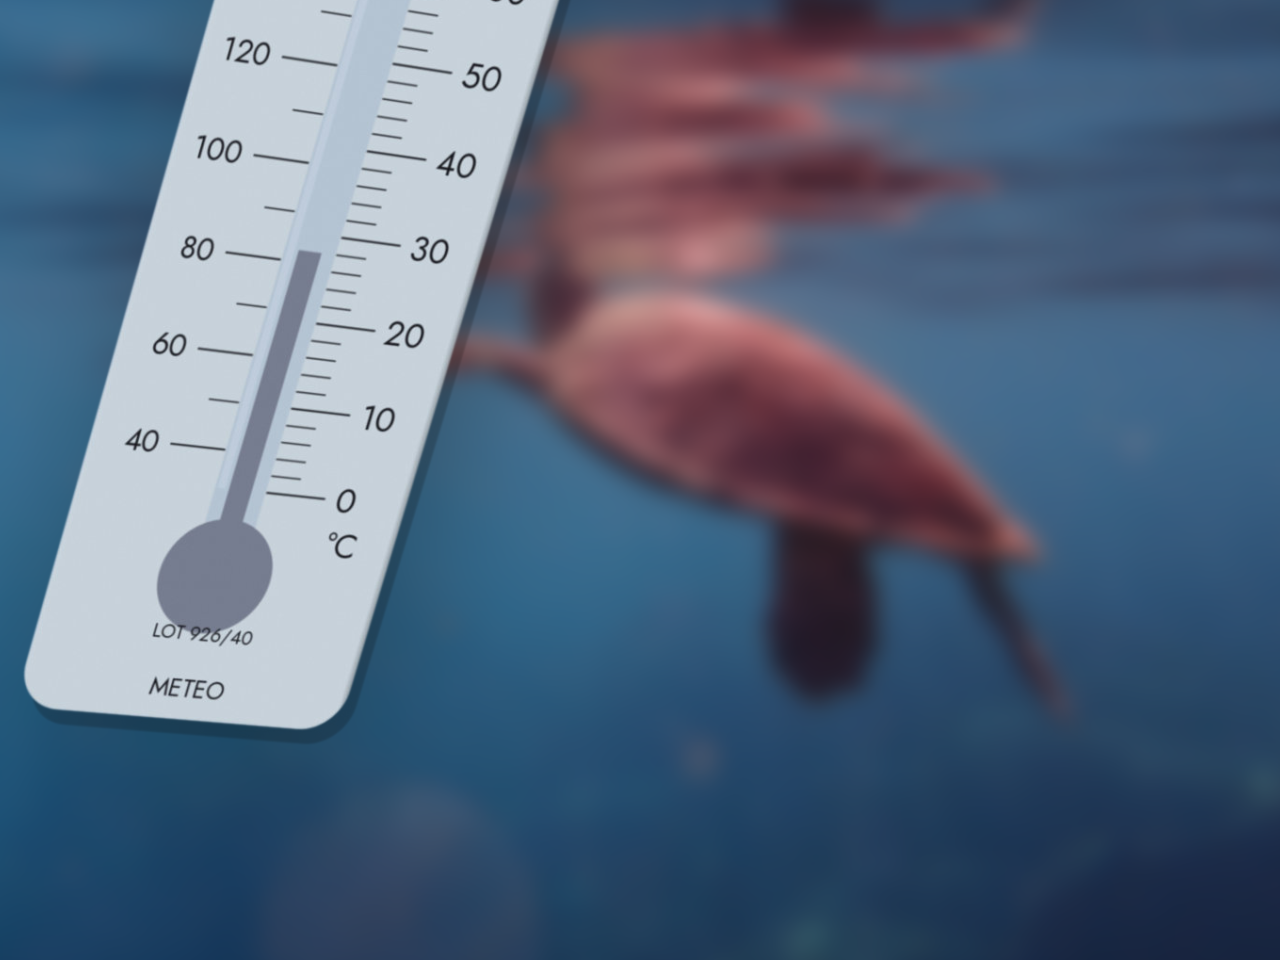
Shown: 28
